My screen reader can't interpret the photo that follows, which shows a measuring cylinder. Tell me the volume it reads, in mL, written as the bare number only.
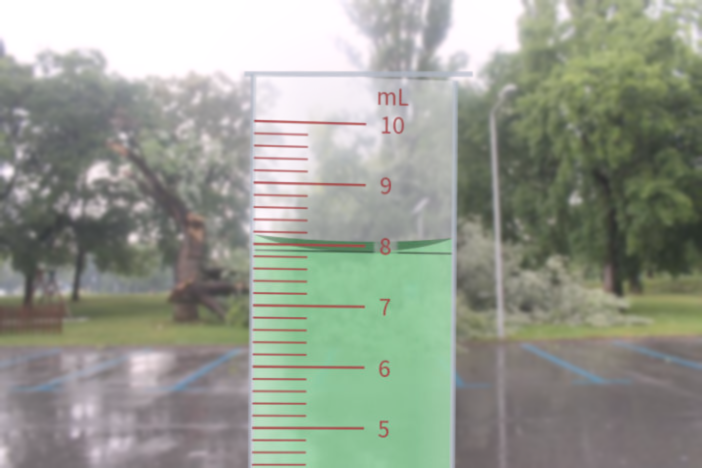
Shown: 7.9
